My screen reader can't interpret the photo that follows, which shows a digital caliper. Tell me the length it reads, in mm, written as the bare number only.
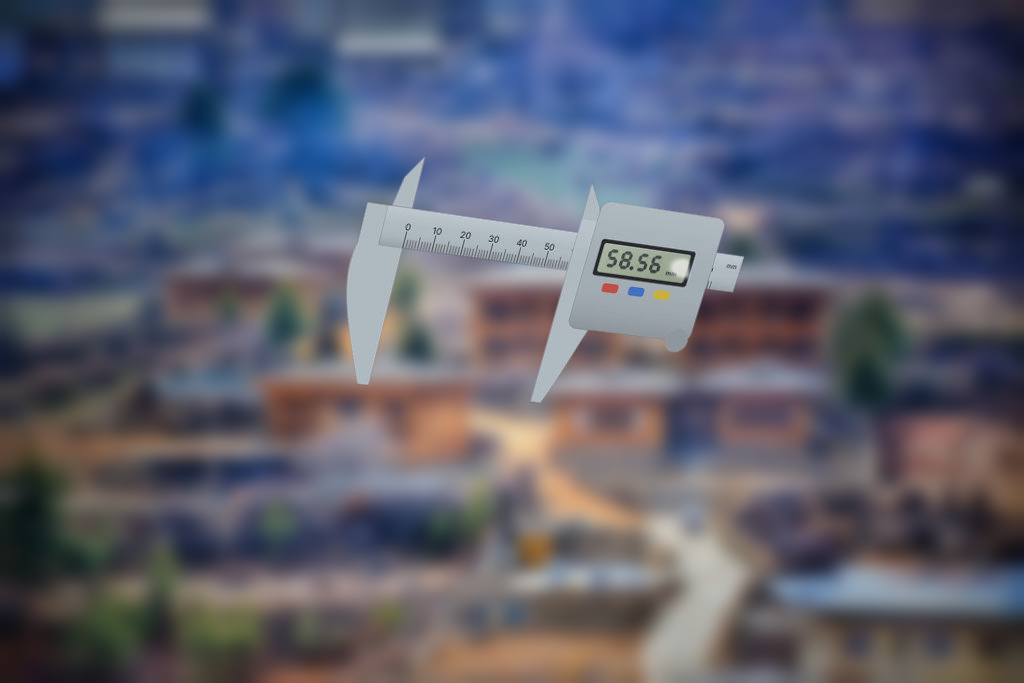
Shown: 58.56
